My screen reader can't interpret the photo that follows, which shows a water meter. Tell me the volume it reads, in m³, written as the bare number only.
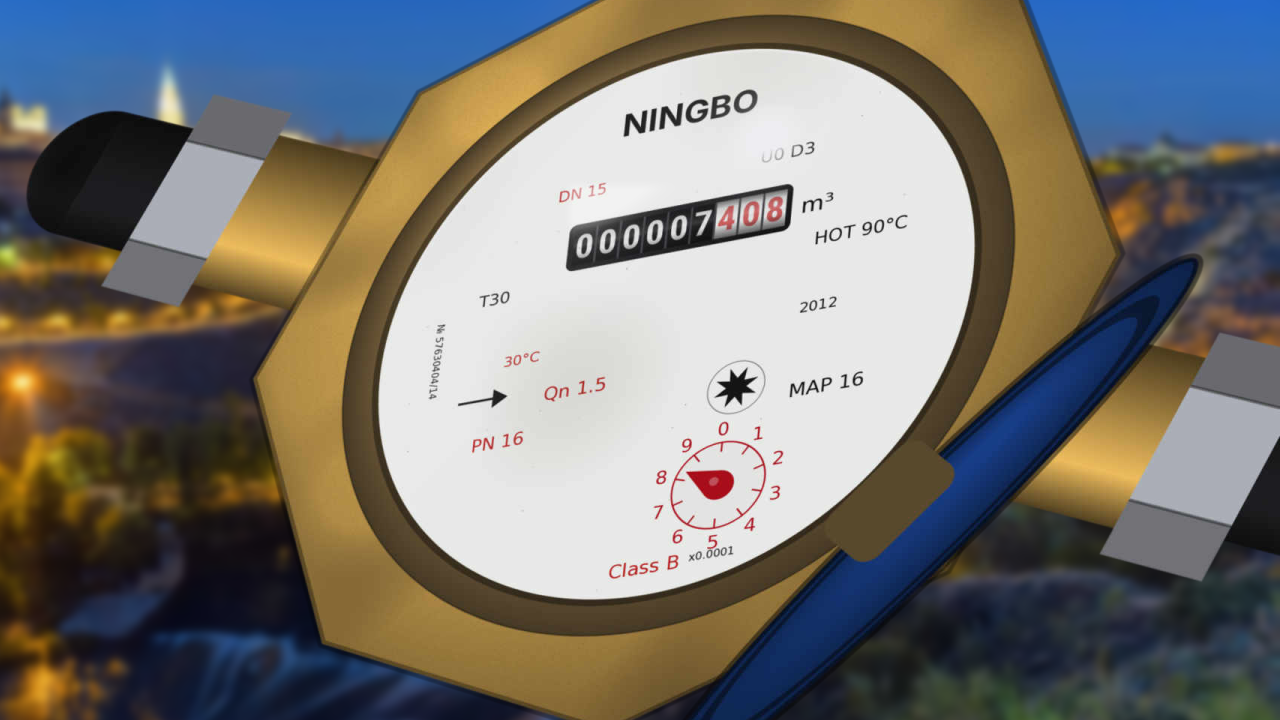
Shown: 7.4088
